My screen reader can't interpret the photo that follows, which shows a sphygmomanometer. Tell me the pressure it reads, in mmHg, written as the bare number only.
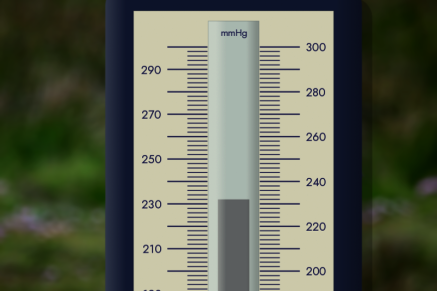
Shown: 232
